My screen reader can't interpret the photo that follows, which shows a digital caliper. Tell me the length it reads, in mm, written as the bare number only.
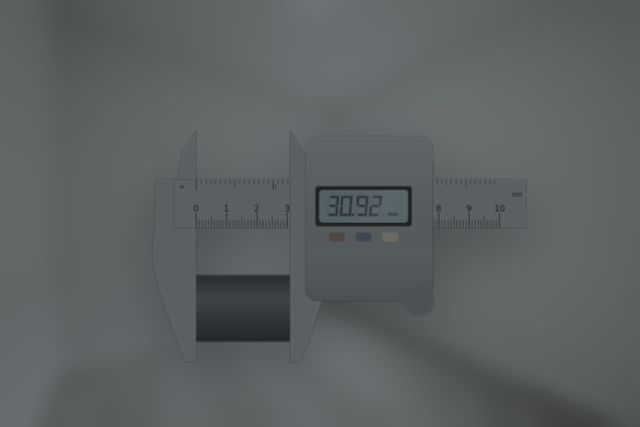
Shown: 30.92
